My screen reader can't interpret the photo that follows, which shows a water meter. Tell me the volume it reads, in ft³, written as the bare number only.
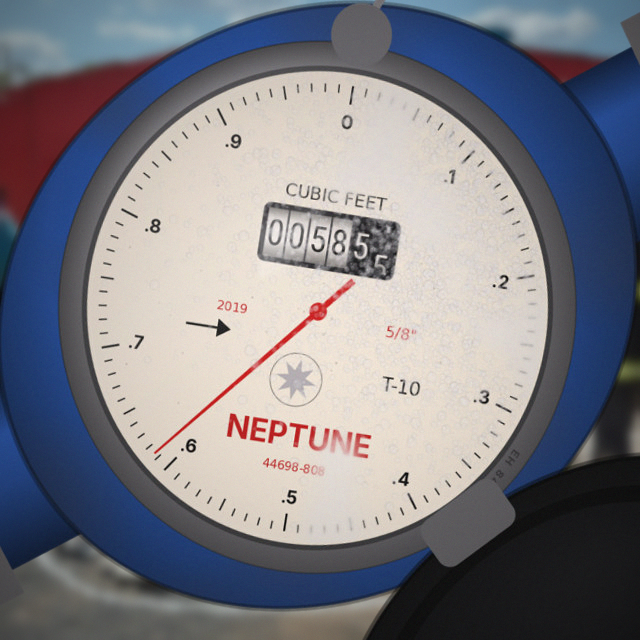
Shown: 5854.61
